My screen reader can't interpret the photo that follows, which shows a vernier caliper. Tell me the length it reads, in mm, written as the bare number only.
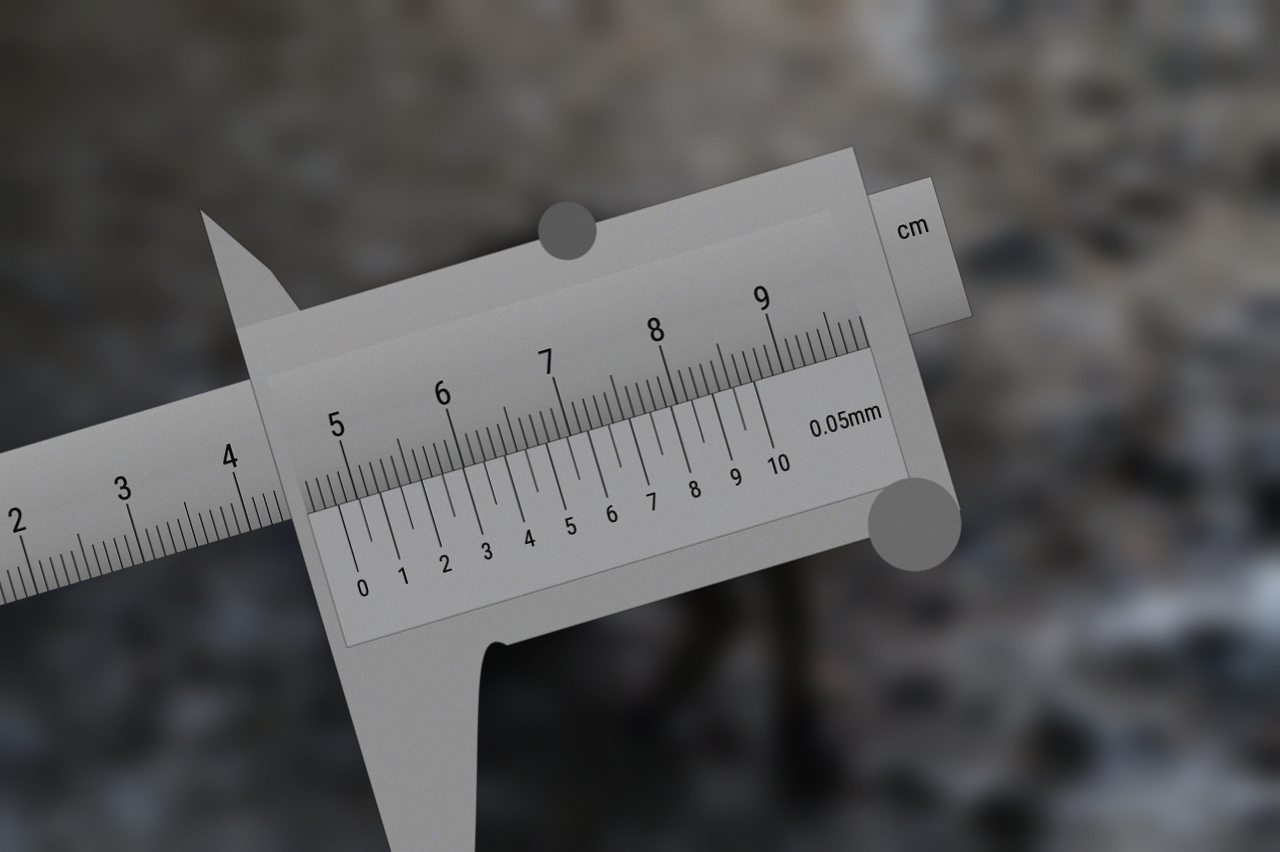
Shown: 48.2
